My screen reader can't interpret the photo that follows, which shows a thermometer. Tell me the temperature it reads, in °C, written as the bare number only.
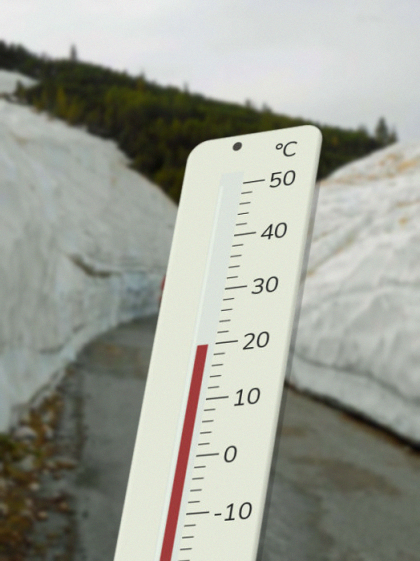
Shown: 20
